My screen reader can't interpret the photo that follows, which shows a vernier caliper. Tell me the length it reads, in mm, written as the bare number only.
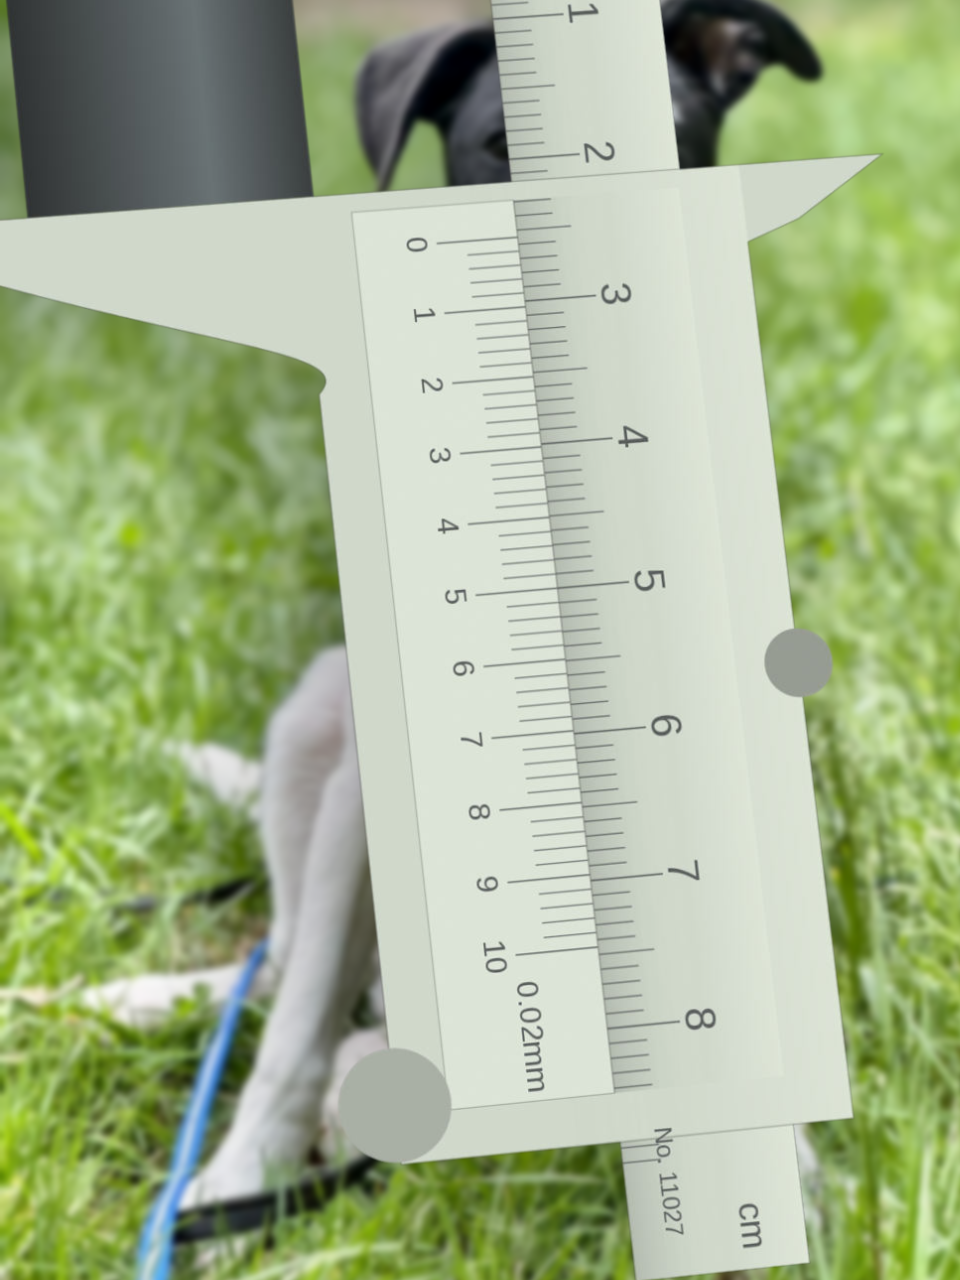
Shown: 25.5
